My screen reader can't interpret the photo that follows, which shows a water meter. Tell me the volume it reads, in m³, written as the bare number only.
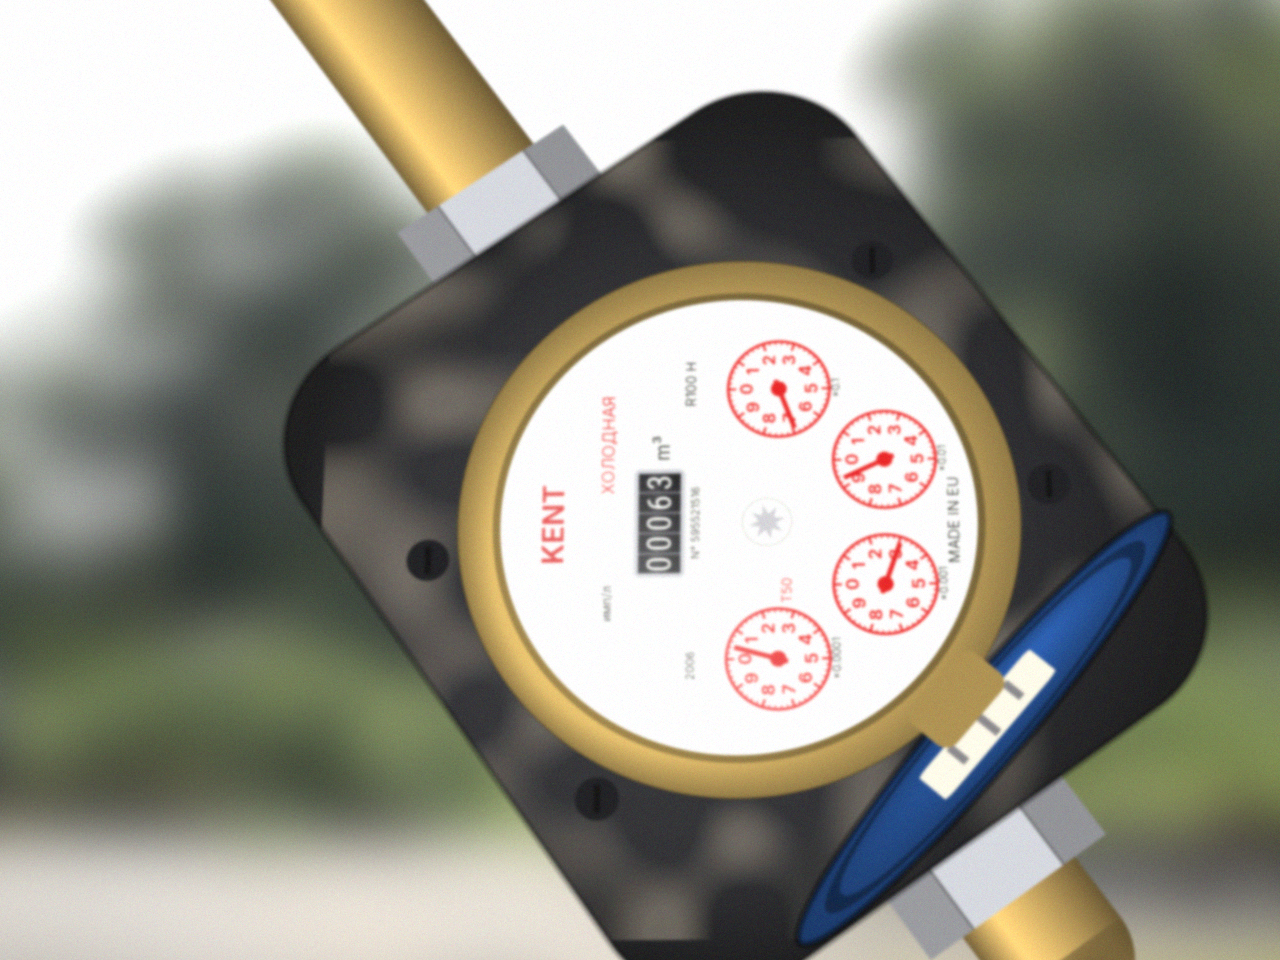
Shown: 63.6930
